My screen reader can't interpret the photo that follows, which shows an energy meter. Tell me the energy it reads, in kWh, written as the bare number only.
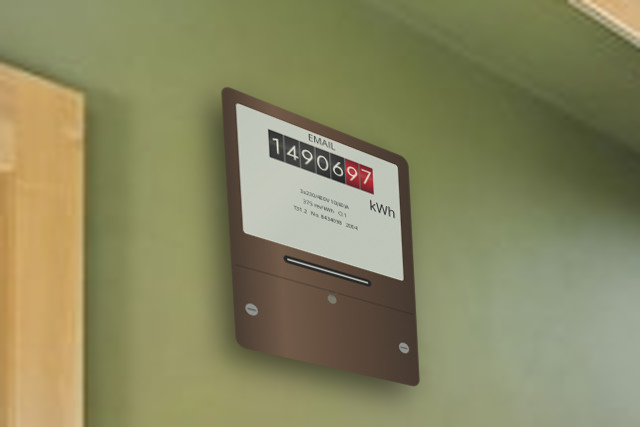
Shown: 14906.97
